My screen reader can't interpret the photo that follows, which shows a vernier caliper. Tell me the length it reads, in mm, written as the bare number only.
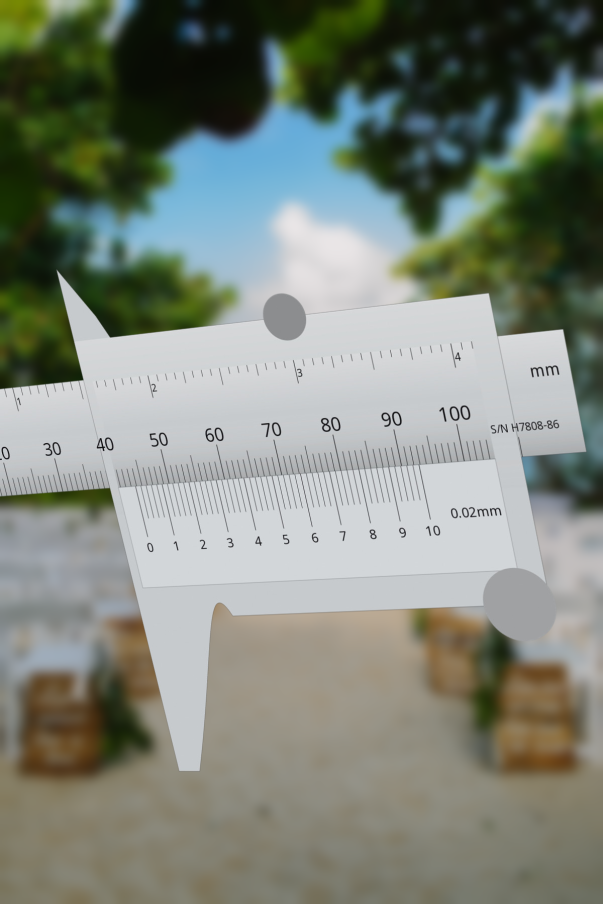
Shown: 43.8
